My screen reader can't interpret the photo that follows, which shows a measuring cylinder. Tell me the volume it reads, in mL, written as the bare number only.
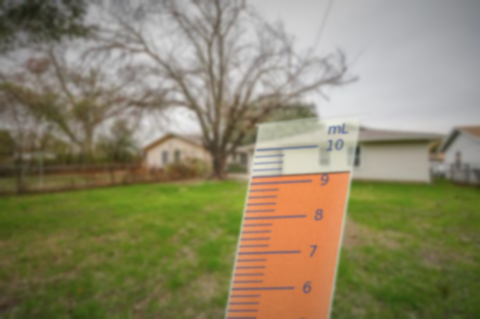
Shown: 9.2
